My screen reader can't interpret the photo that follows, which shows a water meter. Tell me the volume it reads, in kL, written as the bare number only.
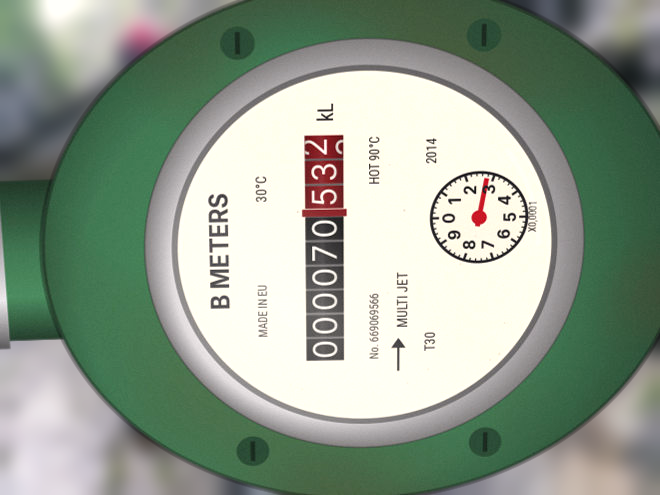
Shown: 70.5322
